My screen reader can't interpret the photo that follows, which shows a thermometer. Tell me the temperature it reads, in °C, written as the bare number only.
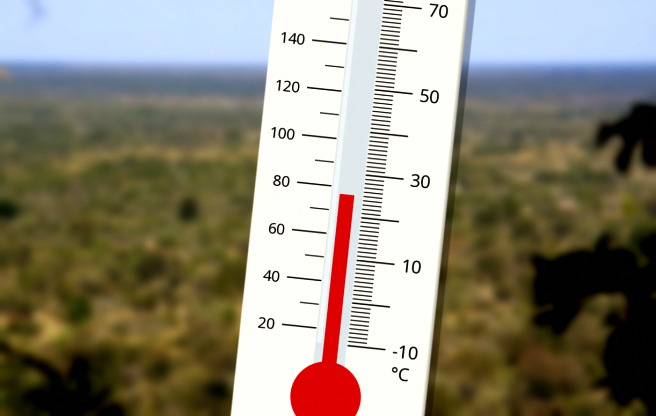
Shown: 25
